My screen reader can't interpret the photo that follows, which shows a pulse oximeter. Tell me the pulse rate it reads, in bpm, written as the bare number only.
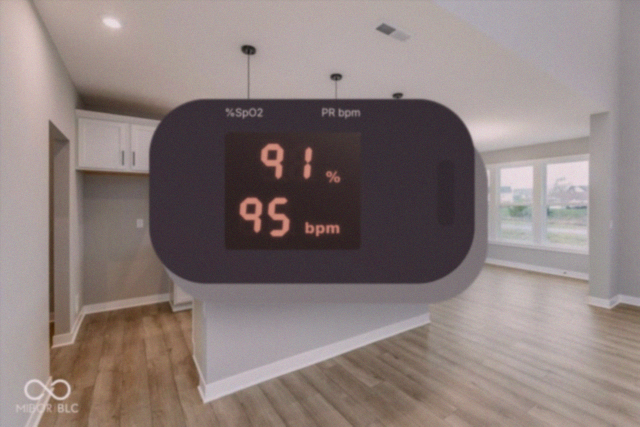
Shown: 95
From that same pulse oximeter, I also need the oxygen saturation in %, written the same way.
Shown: 91
